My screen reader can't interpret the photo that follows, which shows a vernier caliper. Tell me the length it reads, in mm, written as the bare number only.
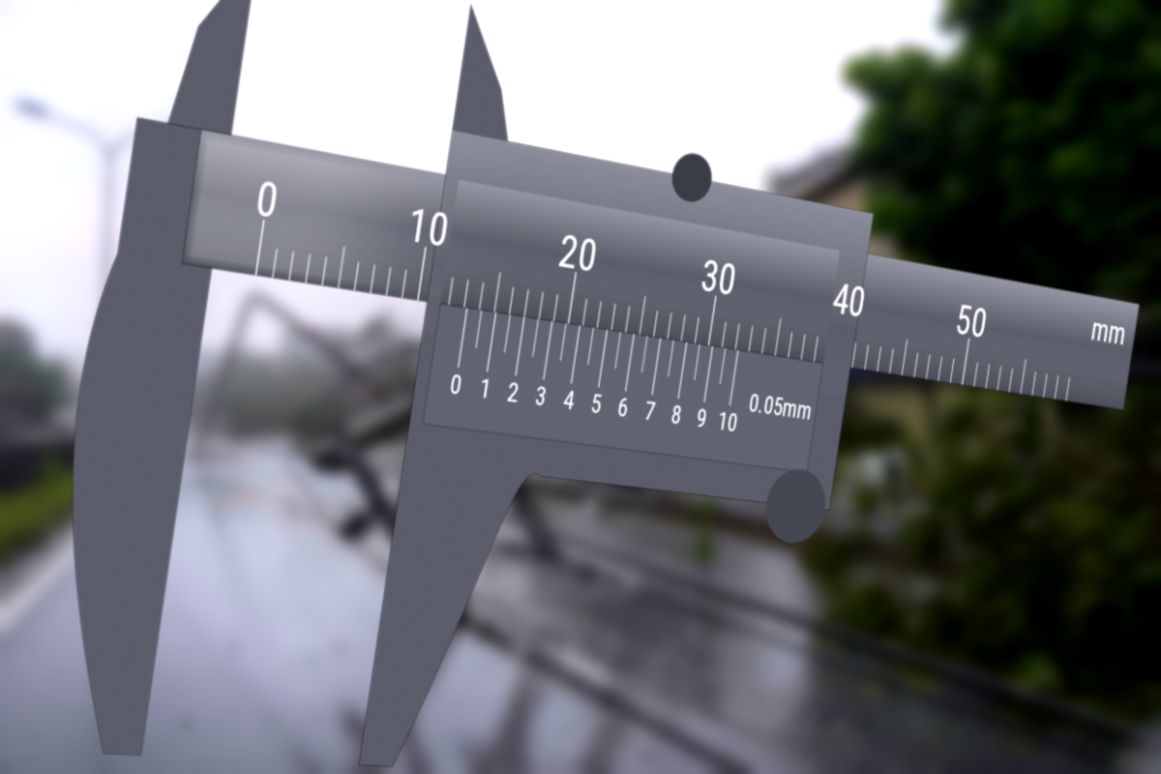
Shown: 13.2
